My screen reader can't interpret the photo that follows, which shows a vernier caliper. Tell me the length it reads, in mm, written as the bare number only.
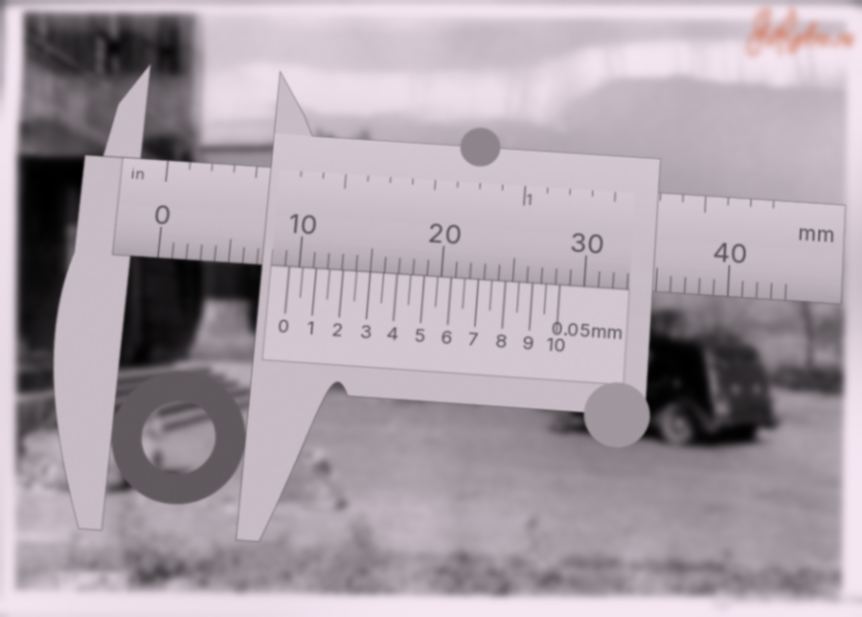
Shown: 9.3
